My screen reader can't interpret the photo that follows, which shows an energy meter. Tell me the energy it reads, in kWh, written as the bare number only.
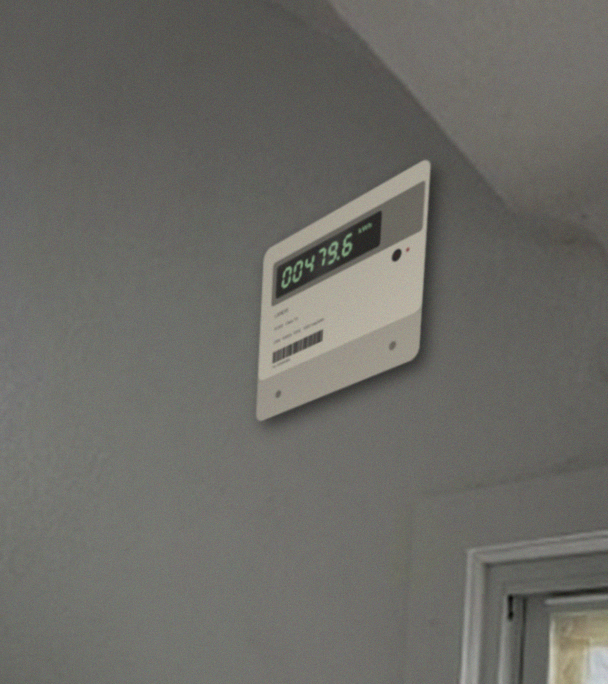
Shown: 479.6
